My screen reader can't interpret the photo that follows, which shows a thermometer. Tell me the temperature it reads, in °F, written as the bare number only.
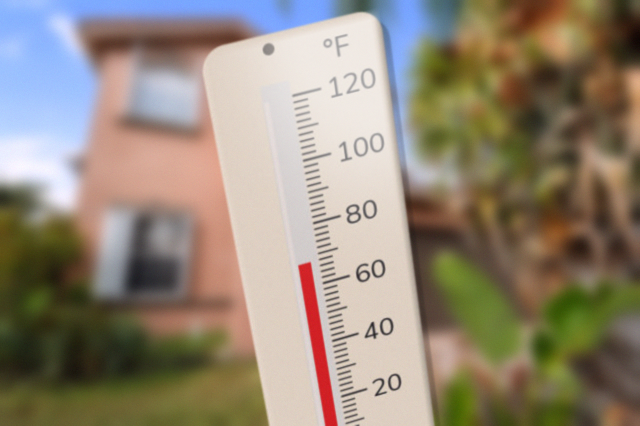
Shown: 68
